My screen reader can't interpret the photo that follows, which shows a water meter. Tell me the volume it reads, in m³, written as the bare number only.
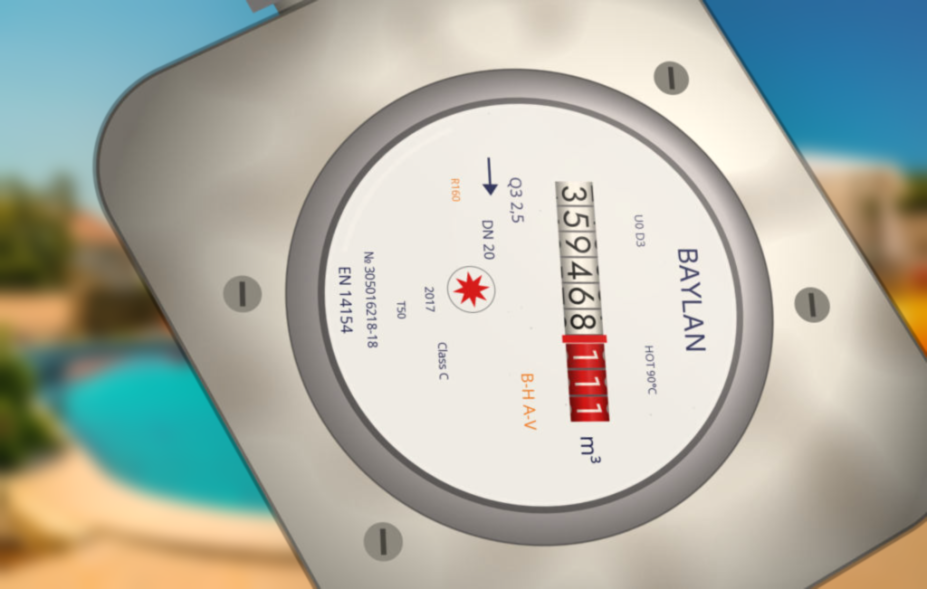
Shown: 359468.111
